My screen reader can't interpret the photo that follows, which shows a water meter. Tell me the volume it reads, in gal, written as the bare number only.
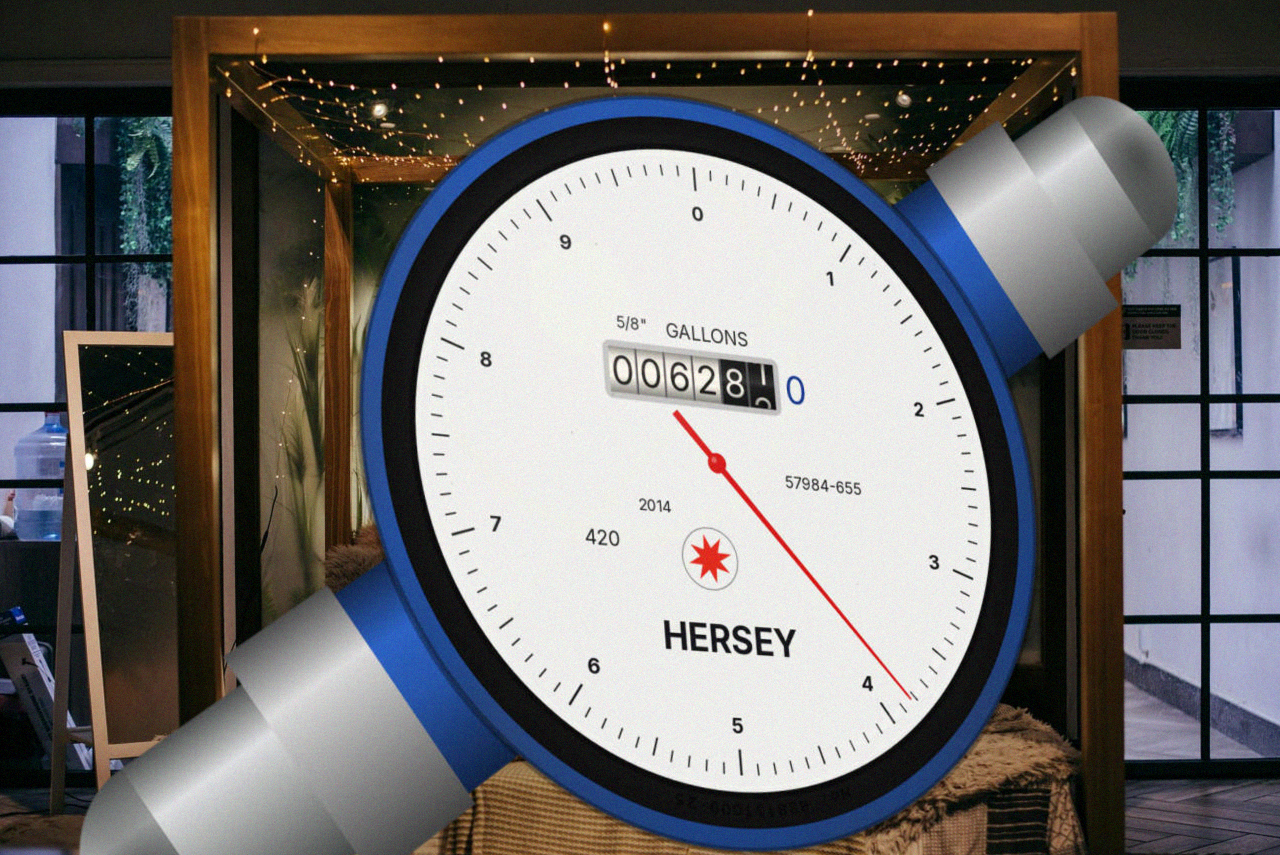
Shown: 62813.8
